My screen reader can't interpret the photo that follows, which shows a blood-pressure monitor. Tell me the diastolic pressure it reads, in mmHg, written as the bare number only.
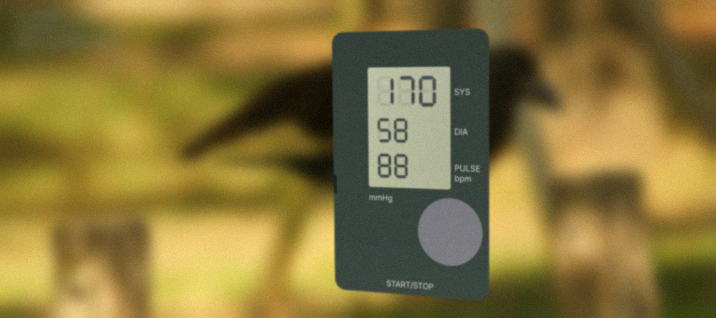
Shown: 58
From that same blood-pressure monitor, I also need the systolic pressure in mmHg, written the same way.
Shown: 170
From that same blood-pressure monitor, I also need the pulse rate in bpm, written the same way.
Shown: 88
